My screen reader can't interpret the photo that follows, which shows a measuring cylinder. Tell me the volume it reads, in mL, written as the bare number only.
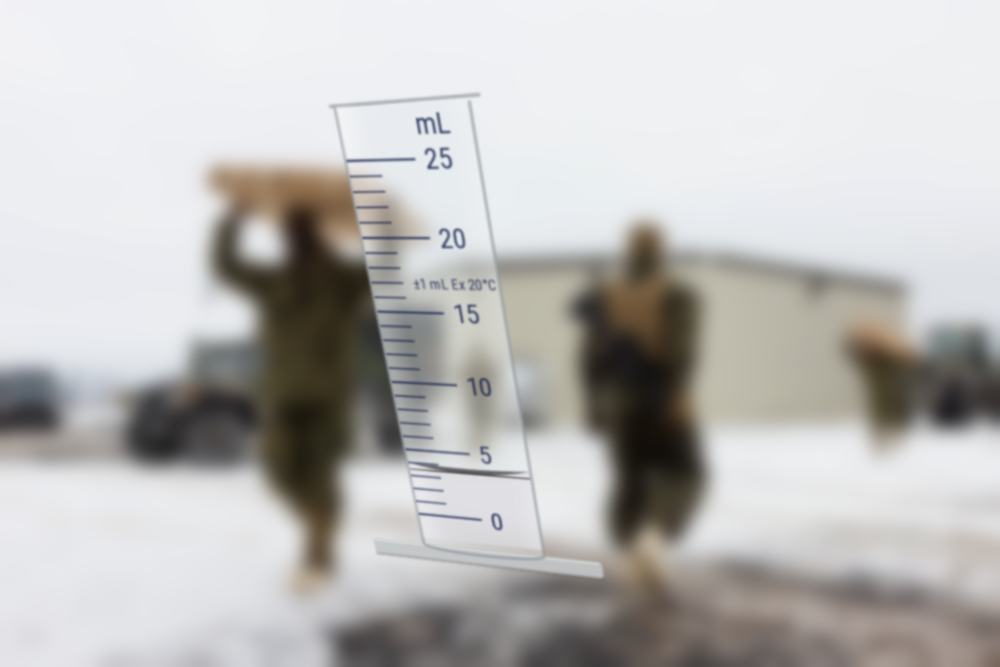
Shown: 3.5
